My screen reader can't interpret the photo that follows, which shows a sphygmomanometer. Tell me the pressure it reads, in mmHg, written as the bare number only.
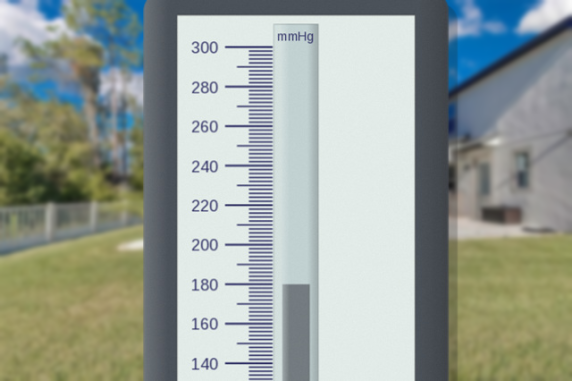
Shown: 180
